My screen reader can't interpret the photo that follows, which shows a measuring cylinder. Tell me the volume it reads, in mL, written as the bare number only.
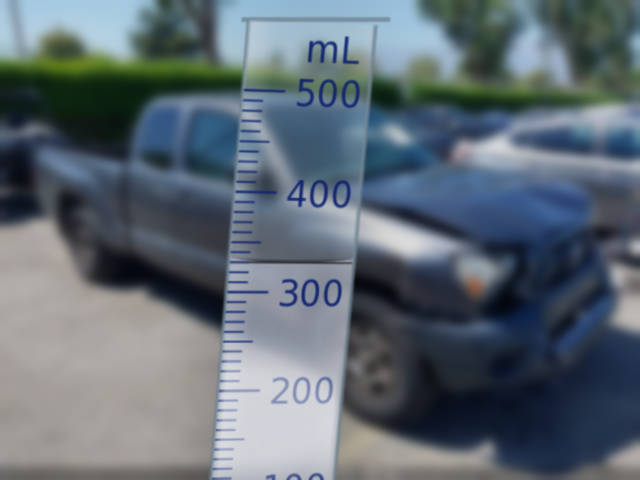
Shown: 330
